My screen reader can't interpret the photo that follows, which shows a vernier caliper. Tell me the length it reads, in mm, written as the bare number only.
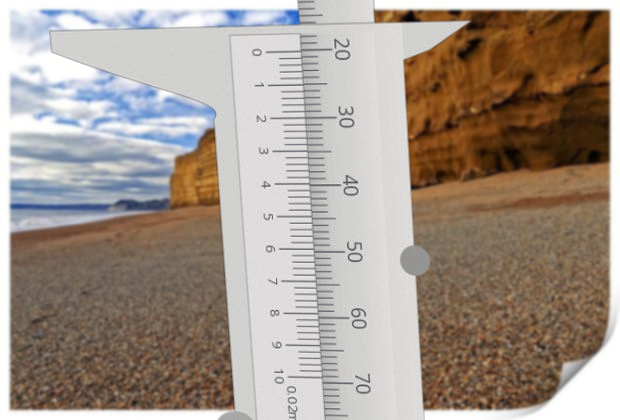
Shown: 20.2
